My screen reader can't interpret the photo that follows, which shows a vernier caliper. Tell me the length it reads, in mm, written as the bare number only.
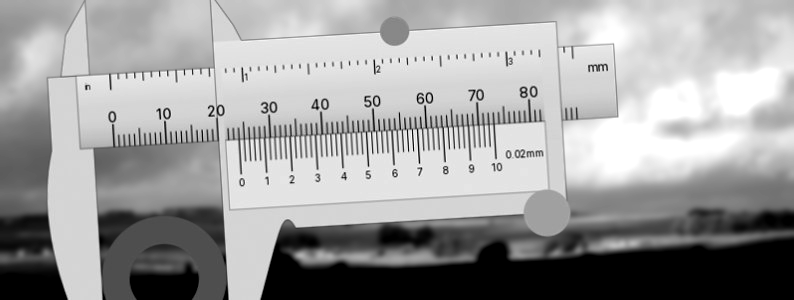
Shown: 24.0
